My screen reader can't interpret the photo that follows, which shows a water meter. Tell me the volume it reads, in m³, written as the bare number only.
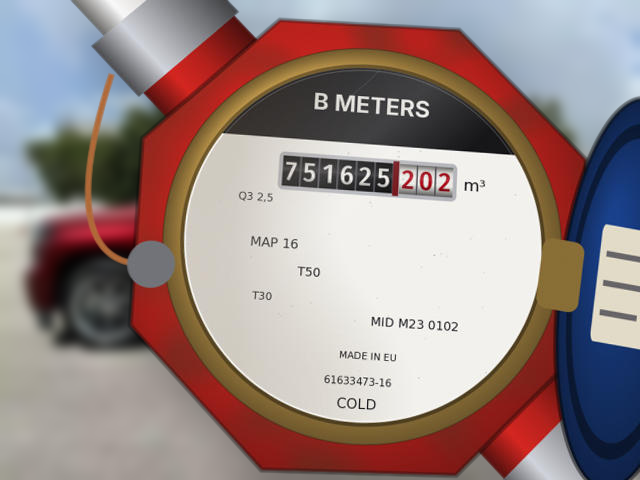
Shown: 751625.202
